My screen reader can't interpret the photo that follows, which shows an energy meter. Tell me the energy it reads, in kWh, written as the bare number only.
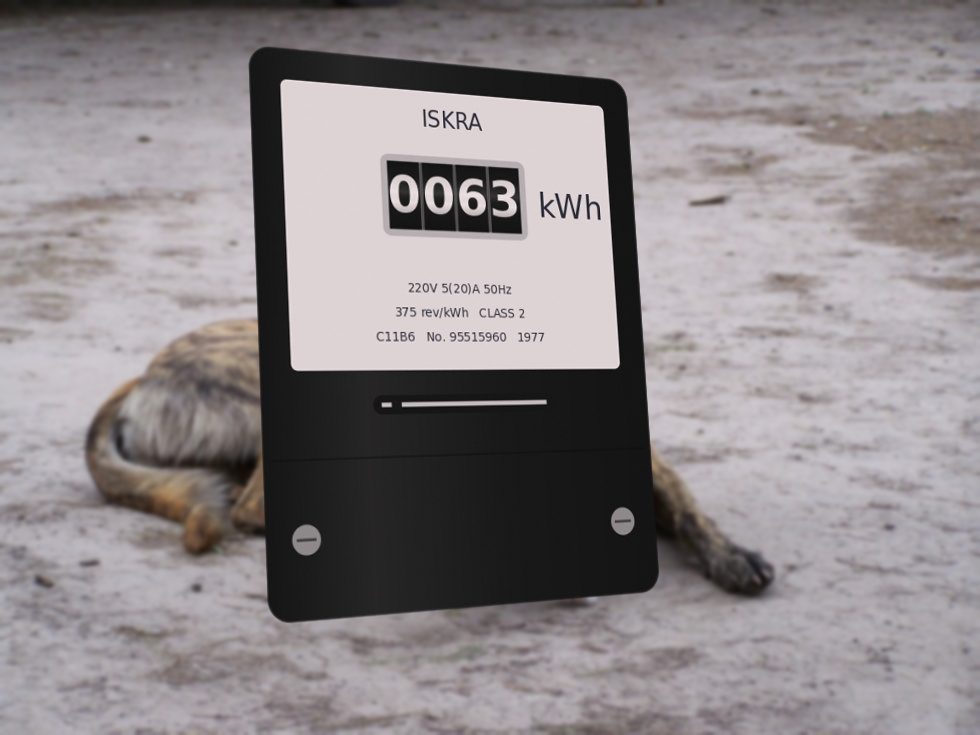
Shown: 63
